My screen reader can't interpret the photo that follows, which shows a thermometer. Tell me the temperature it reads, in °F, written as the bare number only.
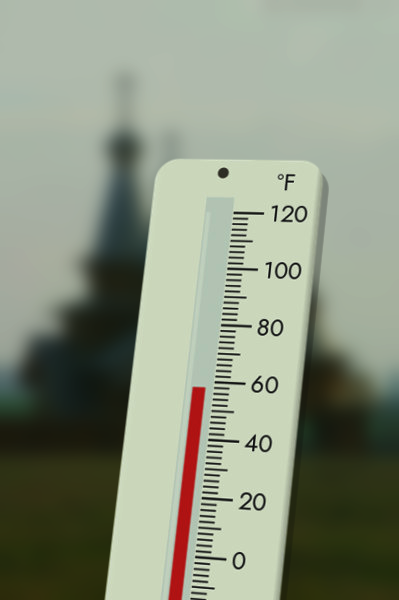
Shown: 58
